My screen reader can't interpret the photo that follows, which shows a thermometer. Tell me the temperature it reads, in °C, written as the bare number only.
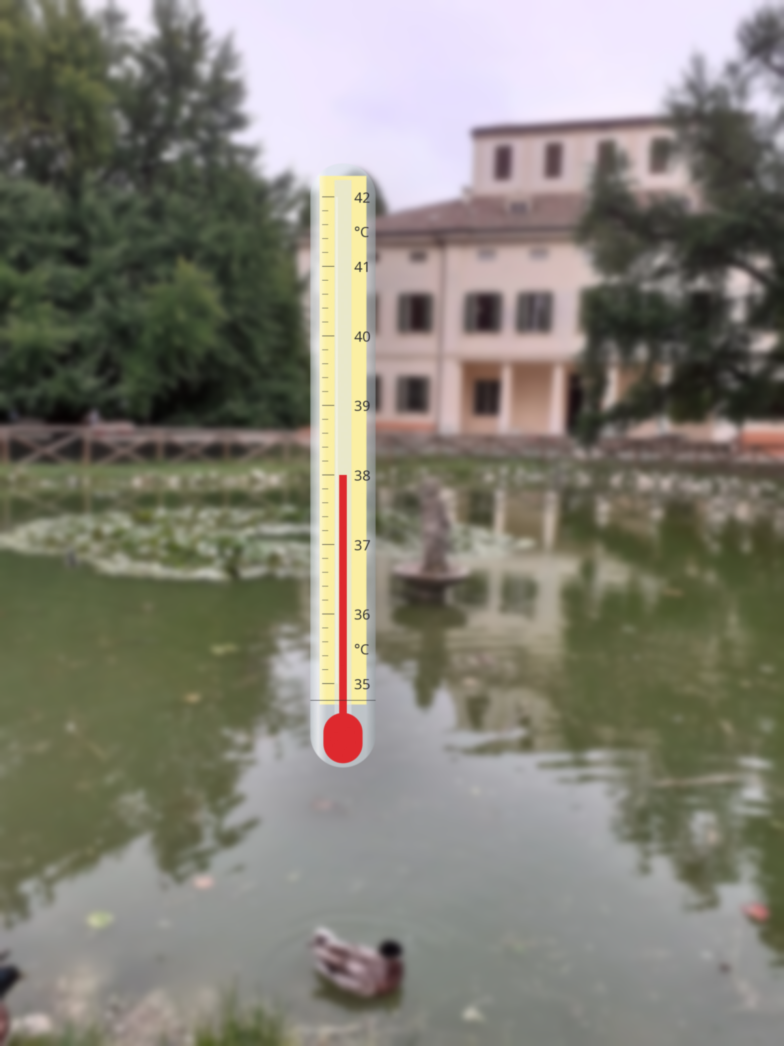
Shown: 38
